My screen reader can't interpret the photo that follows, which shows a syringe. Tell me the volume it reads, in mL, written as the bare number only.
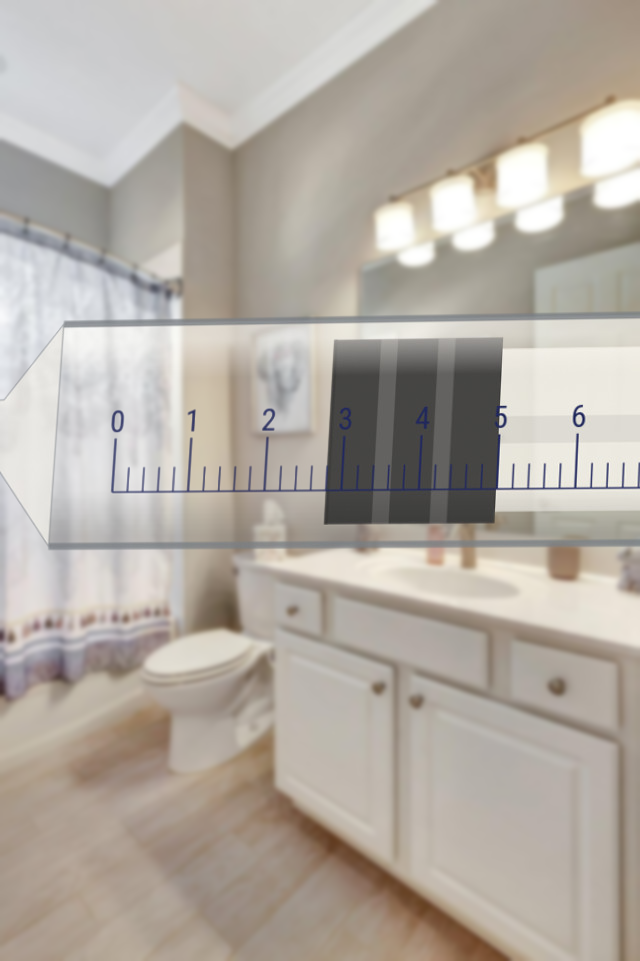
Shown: 2.8
